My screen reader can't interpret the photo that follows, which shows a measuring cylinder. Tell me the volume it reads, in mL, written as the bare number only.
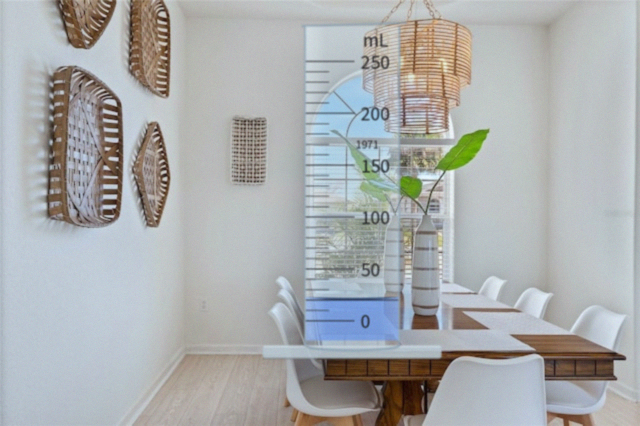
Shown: 20
